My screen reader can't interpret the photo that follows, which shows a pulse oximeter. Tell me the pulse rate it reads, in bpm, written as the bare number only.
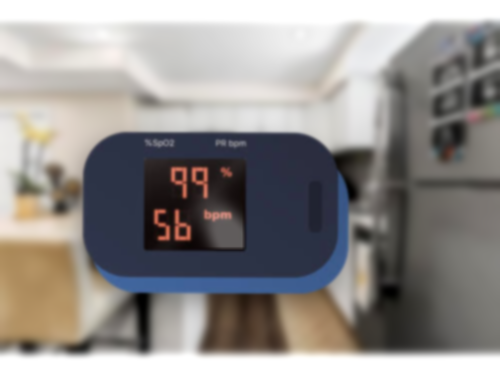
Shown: 56
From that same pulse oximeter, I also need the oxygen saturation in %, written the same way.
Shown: 99
